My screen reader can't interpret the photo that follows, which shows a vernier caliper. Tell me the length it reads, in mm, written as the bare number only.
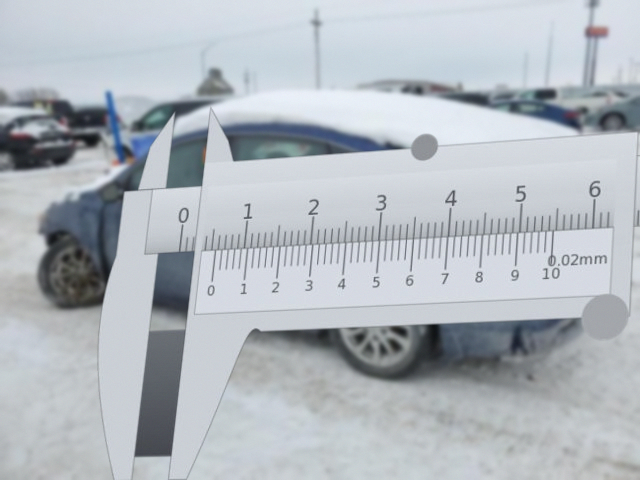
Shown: 5.6
